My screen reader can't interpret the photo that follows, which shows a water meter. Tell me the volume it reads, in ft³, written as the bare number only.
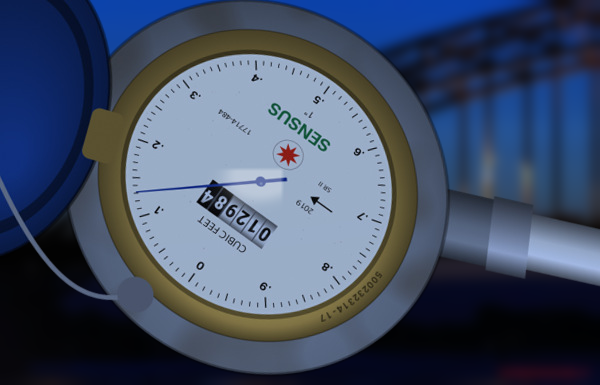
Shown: 12984.13
